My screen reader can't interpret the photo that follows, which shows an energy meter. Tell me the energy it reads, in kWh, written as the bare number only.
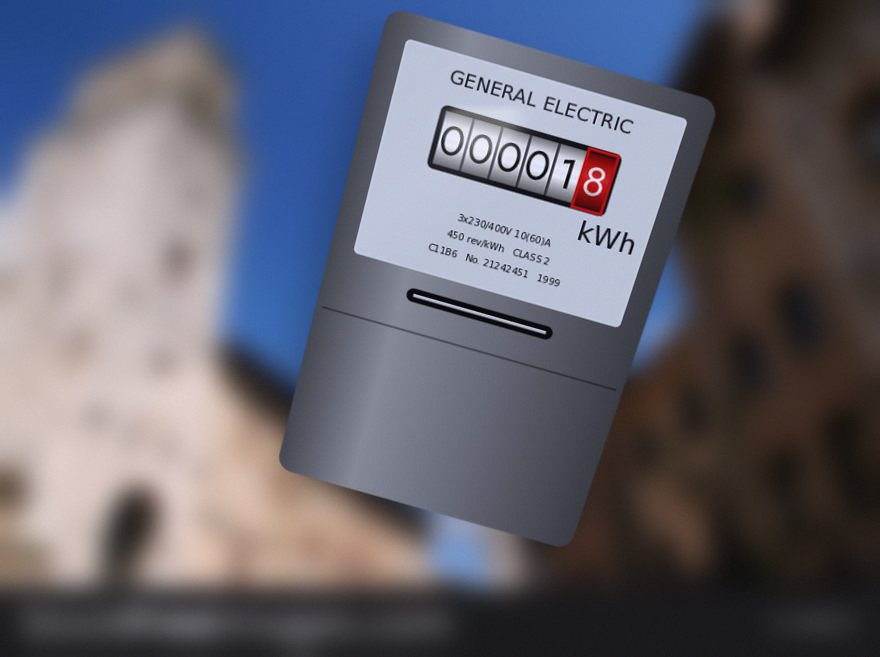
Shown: 1.8
